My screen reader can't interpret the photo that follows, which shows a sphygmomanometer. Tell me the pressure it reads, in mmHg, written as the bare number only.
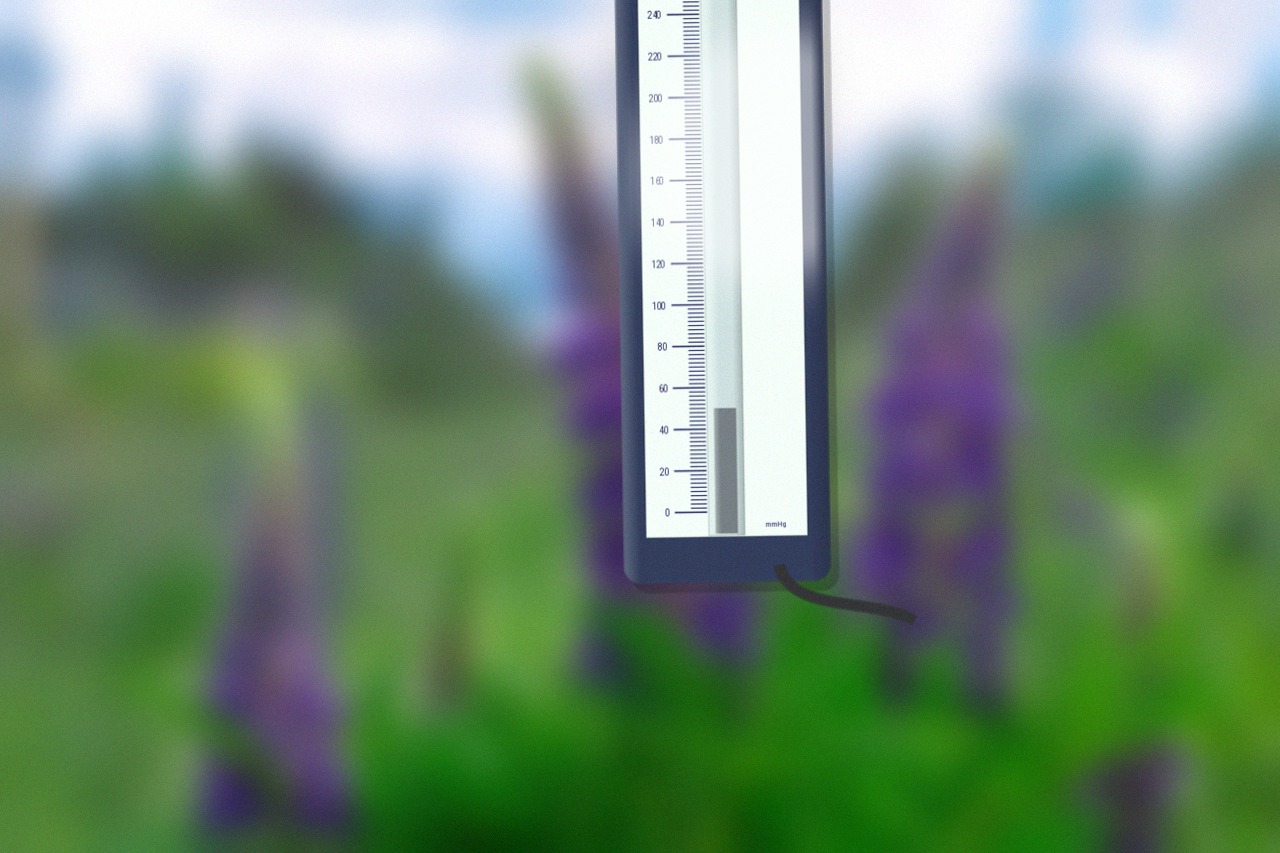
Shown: 50
